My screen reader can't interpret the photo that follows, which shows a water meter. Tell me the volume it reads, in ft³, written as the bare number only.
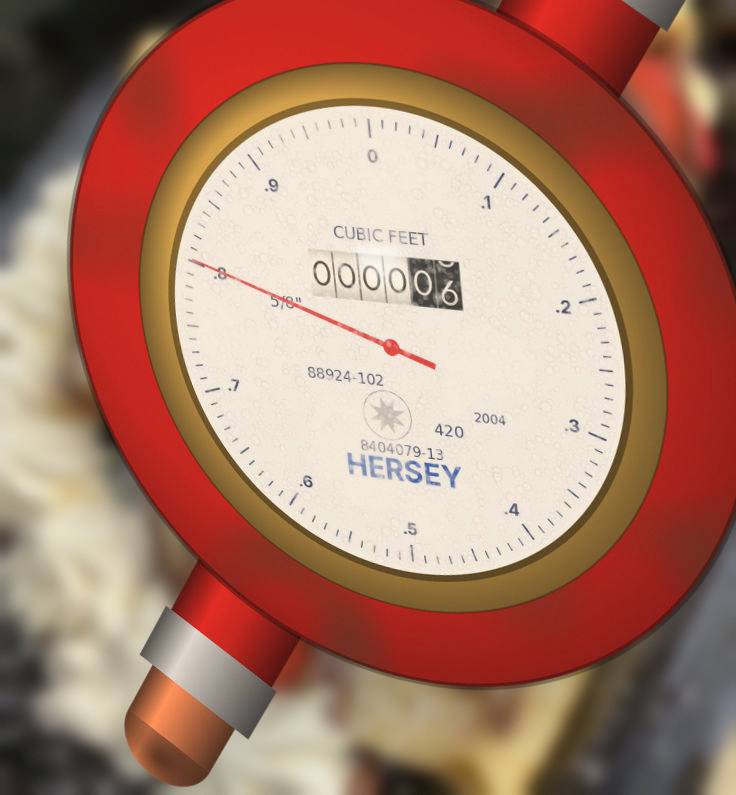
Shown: 5.80
